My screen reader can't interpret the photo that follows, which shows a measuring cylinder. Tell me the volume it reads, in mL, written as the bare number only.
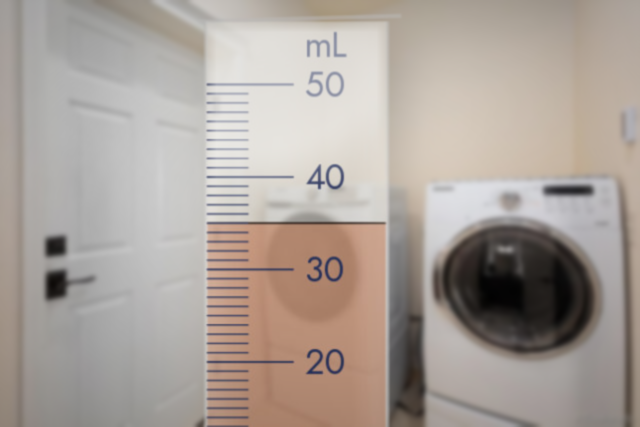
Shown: 35
